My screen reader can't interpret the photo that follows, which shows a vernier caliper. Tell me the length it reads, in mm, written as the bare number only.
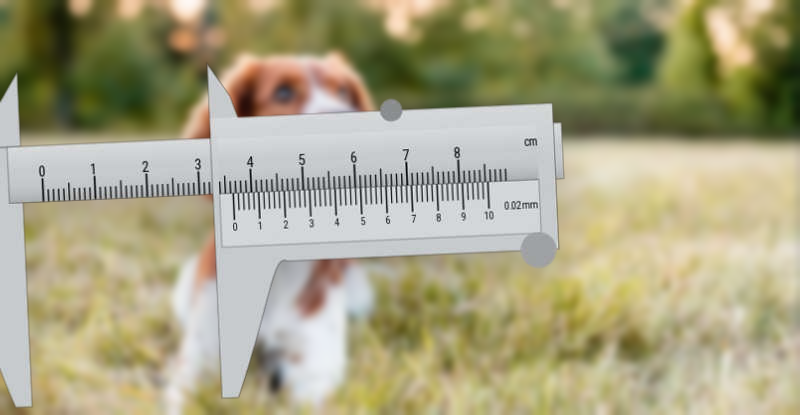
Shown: 36.5
